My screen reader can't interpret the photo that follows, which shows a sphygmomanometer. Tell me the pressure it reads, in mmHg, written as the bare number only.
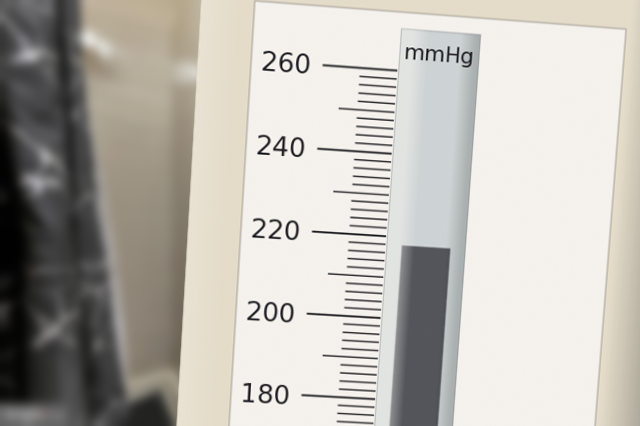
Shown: 218
